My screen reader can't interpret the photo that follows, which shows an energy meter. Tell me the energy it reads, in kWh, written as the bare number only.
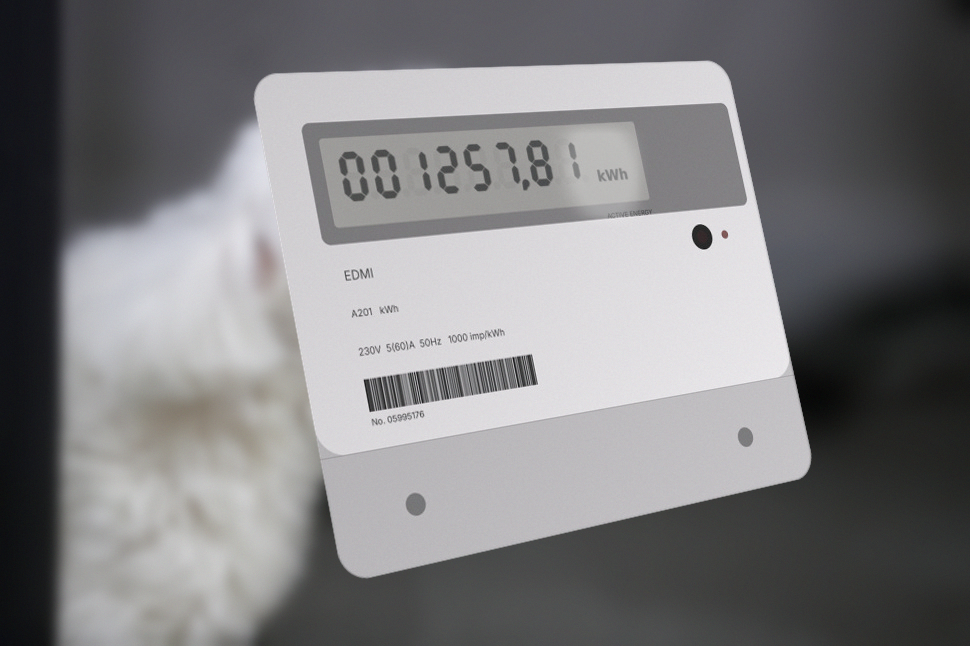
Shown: 1257.81
